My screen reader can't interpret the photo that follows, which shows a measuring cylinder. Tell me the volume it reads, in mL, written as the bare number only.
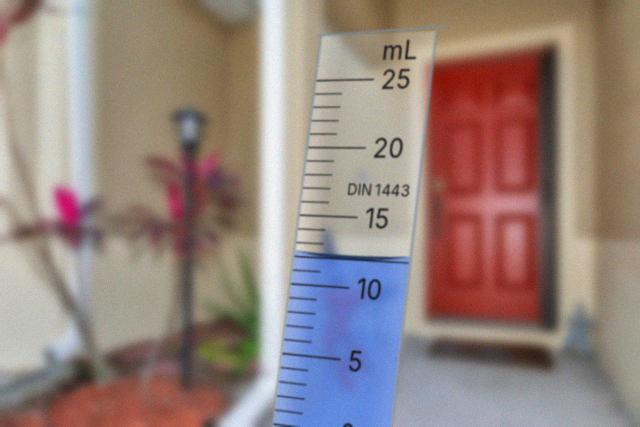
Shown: 12
